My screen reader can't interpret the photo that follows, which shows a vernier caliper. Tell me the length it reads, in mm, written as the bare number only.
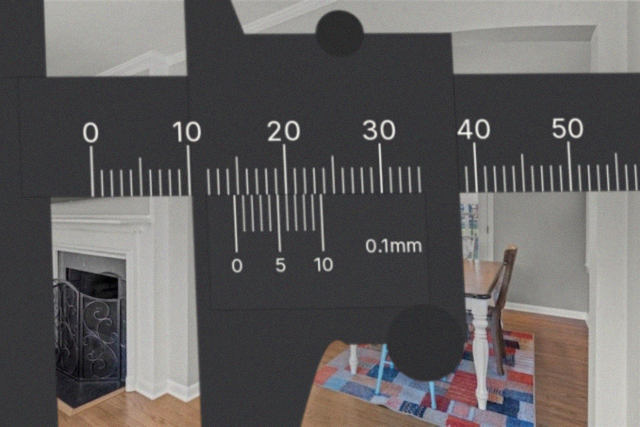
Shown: 14.6
